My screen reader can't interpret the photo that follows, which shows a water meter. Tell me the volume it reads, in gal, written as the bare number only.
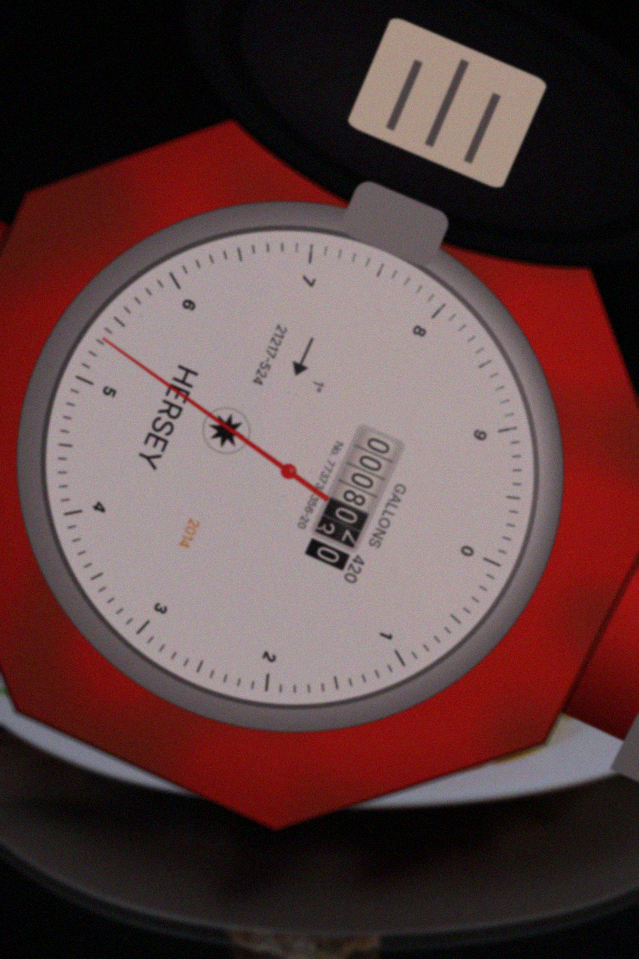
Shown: 8025.3
